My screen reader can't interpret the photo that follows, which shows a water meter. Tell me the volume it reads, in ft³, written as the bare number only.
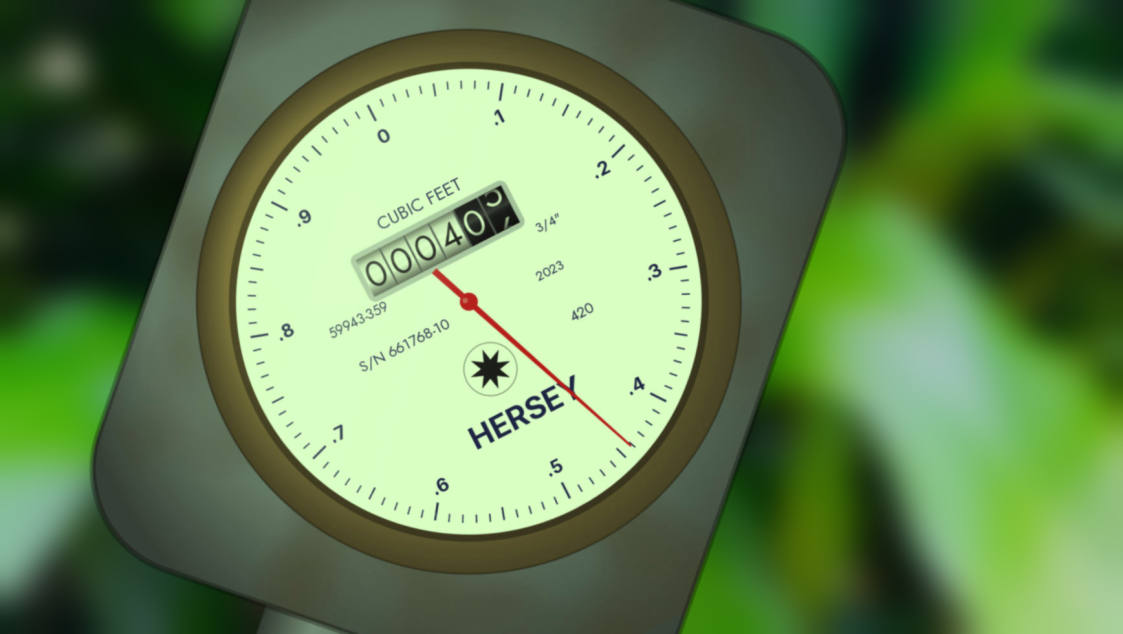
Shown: 405.44
